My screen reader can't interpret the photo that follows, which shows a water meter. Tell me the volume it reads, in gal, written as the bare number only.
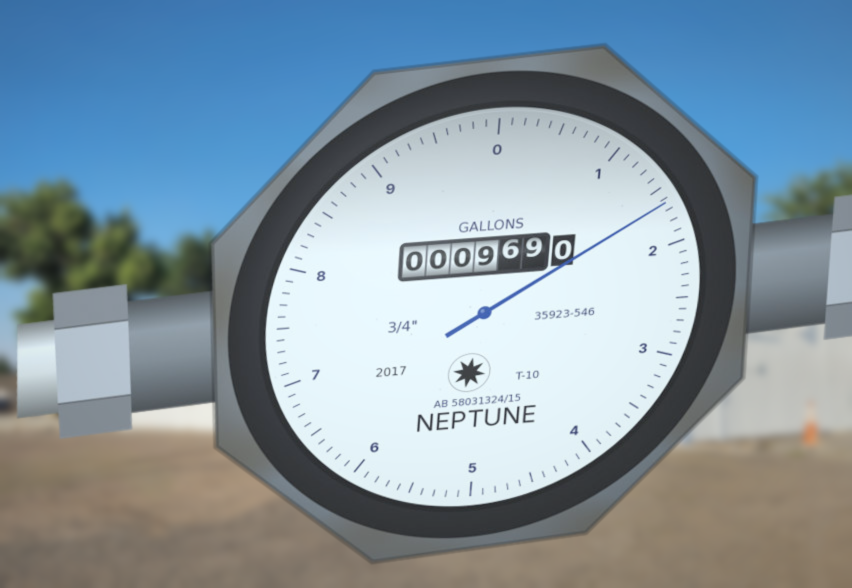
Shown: 9691.6
